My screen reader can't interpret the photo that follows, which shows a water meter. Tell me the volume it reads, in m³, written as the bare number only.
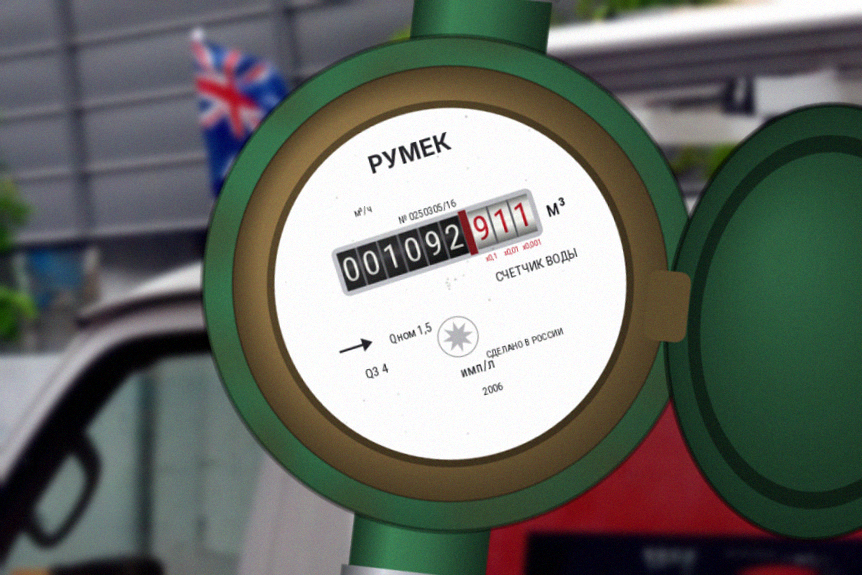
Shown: 1092.911
